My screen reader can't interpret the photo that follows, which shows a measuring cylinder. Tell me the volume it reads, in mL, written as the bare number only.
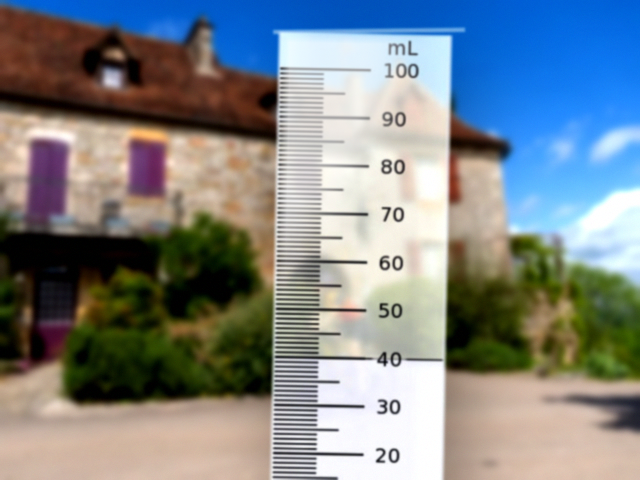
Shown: 40
